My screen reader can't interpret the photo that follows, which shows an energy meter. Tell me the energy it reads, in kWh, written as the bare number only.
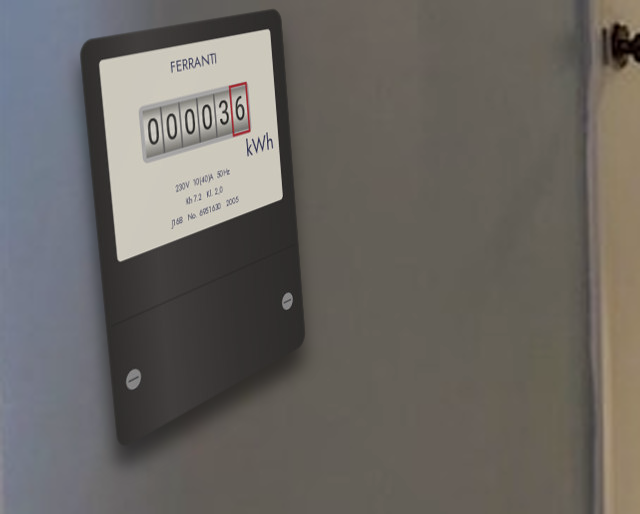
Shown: 3.6
